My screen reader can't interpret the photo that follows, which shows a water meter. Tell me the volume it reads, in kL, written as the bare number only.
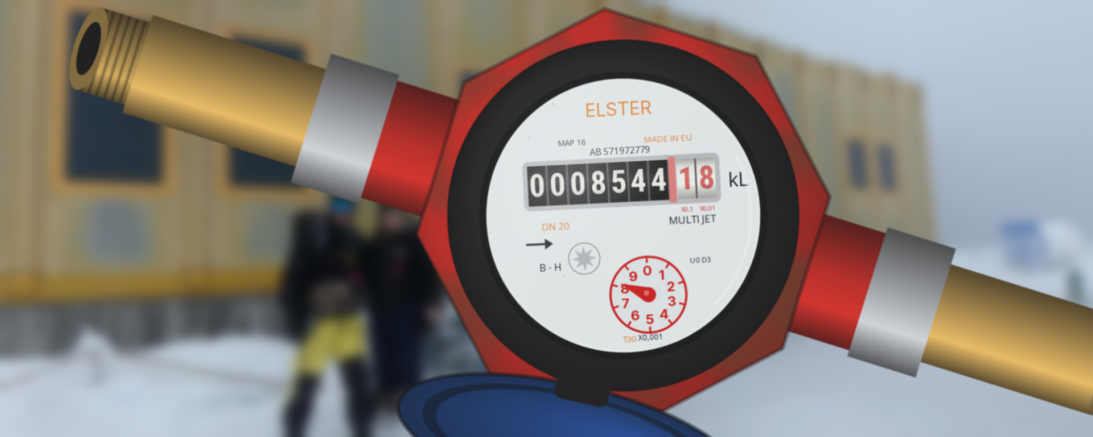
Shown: 8544.188
